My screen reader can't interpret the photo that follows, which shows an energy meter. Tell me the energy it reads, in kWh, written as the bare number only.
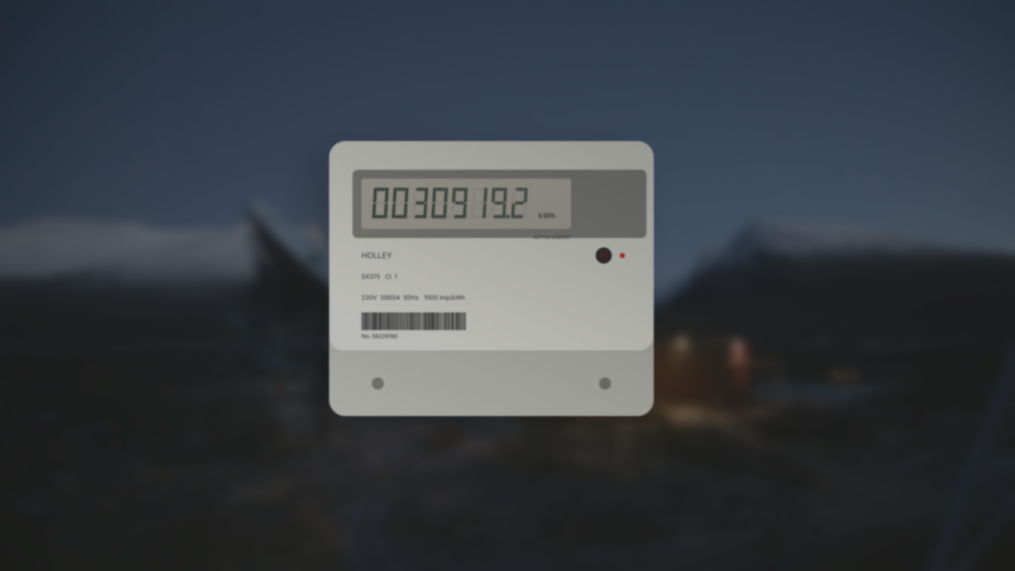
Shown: 30919.2
